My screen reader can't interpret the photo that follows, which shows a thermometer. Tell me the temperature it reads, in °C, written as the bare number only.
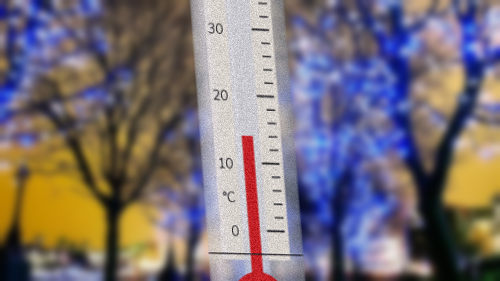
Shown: 14
